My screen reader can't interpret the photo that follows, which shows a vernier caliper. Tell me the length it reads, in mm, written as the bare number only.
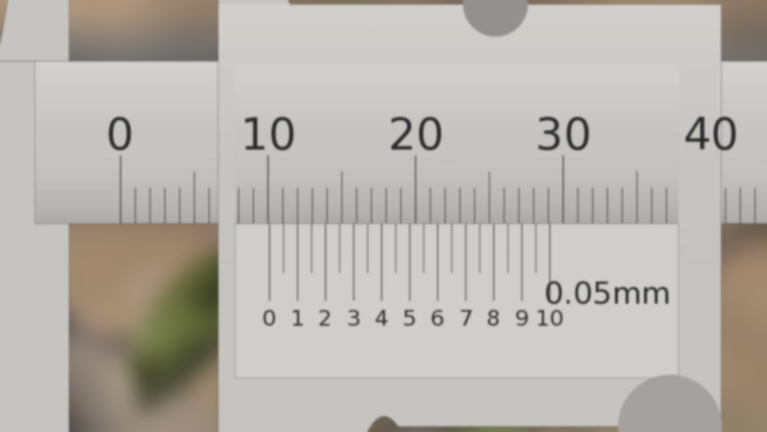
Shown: 10.1
